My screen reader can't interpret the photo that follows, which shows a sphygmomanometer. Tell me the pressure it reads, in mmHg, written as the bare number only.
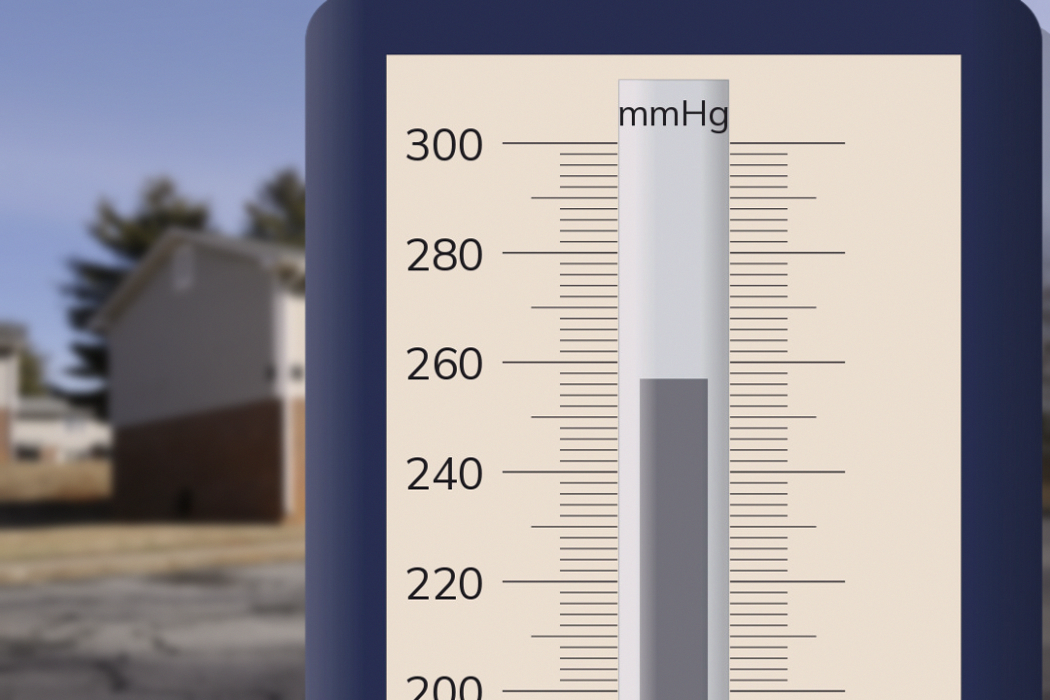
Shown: 257
